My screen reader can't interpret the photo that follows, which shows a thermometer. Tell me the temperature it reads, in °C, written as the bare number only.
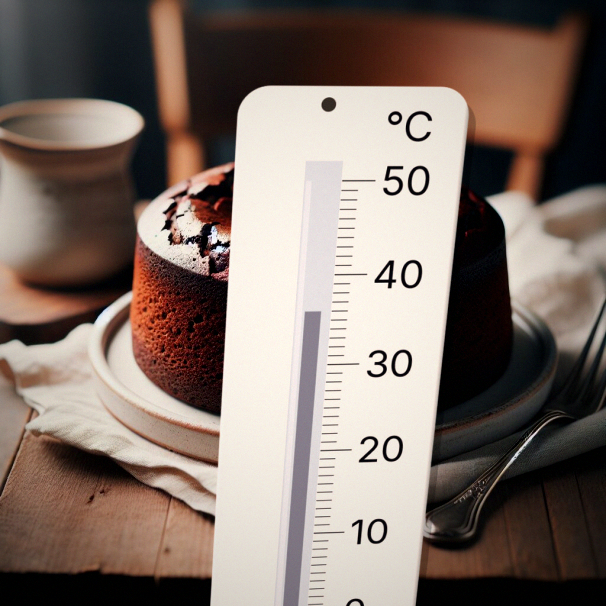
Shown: 36
